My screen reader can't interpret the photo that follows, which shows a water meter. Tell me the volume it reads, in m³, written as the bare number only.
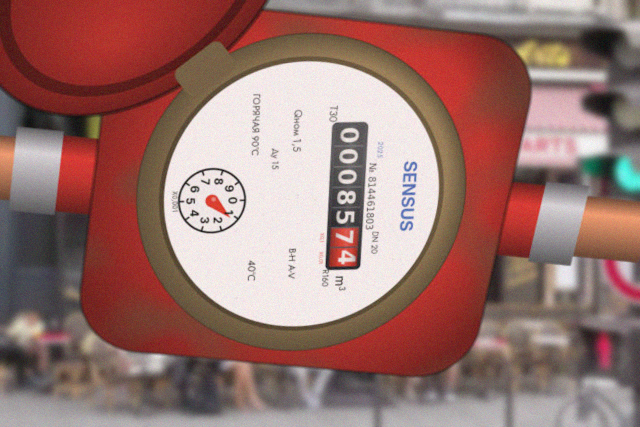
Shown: 85.741
